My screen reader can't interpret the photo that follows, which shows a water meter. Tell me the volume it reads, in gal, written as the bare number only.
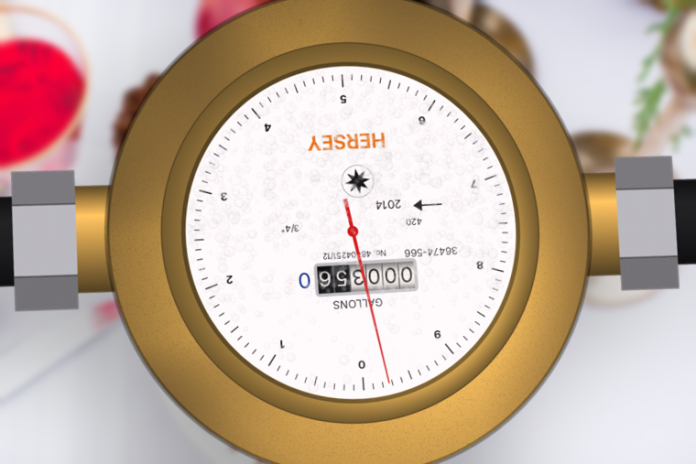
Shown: 3559.7
